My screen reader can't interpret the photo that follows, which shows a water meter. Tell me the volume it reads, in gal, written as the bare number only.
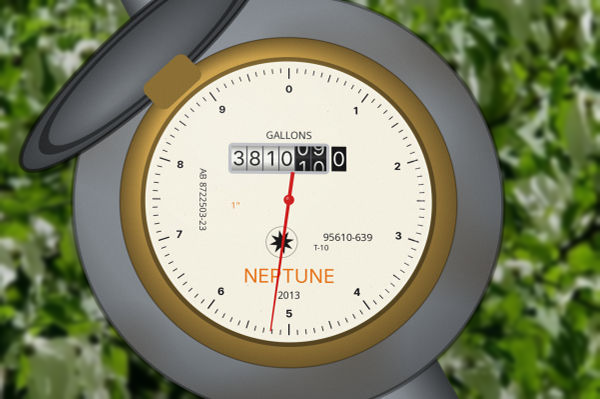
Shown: 3810095.2
